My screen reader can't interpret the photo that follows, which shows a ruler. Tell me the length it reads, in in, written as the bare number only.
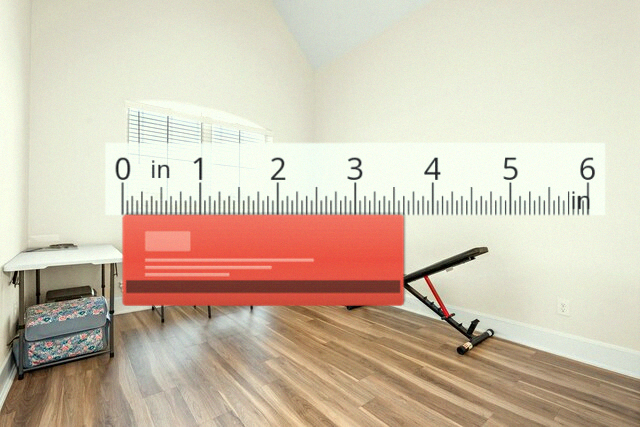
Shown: 3.625
